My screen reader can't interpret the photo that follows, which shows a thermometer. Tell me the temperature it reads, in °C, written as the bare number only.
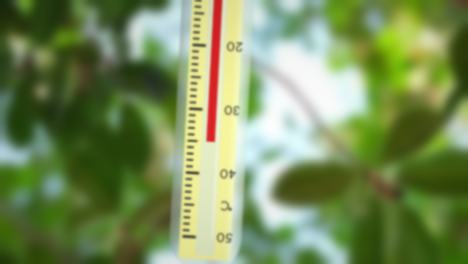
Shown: 35
